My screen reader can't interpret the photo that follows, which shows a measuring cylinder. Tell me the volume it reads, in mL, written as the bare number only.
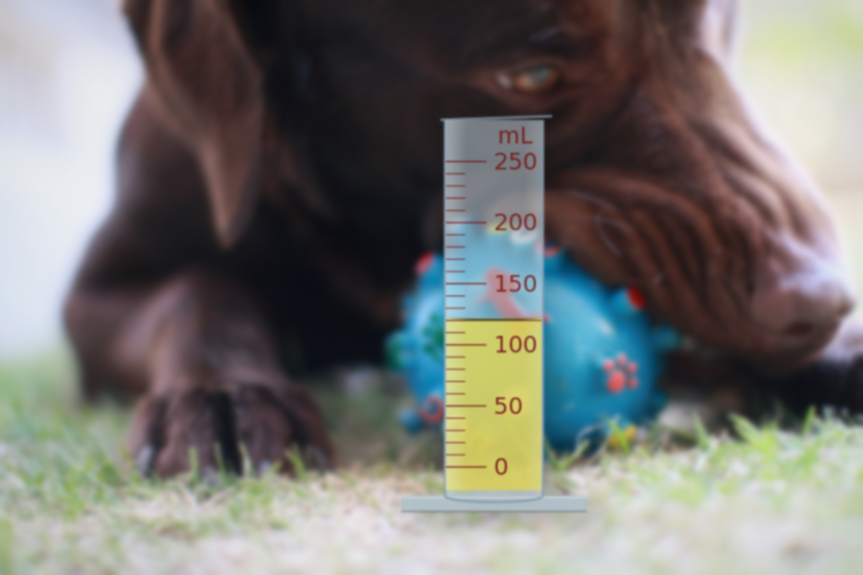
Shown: 120
